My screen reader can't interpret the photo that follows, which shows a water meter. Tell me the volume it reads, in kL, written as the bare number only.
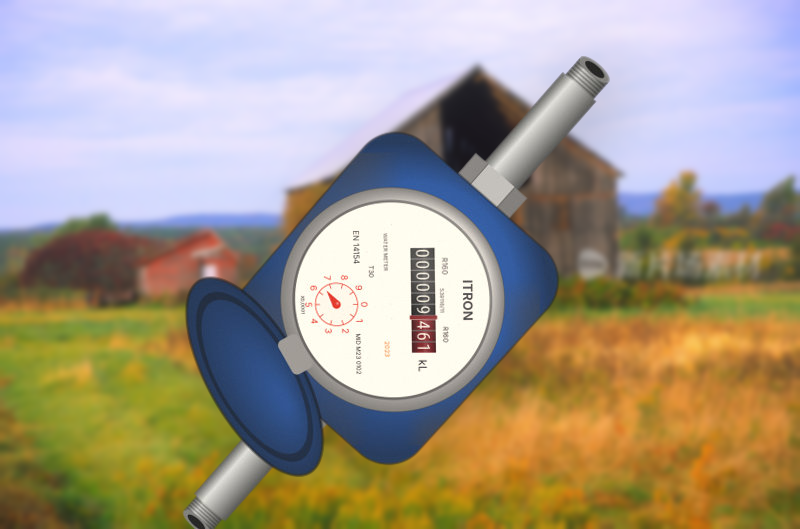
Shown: 9.4616
